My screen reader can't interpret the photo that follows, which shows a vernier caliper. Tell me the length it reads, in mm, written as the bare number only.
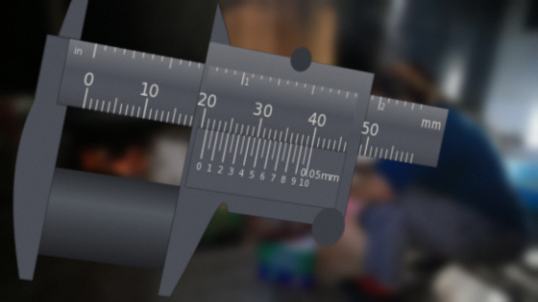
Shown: 21.0
